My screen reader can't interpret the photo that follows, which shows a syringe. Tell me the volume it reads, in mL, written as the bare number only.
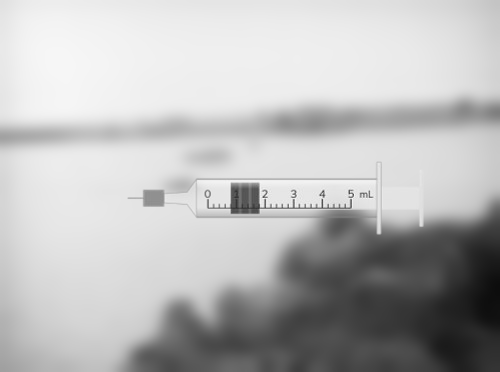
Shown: 0.8
